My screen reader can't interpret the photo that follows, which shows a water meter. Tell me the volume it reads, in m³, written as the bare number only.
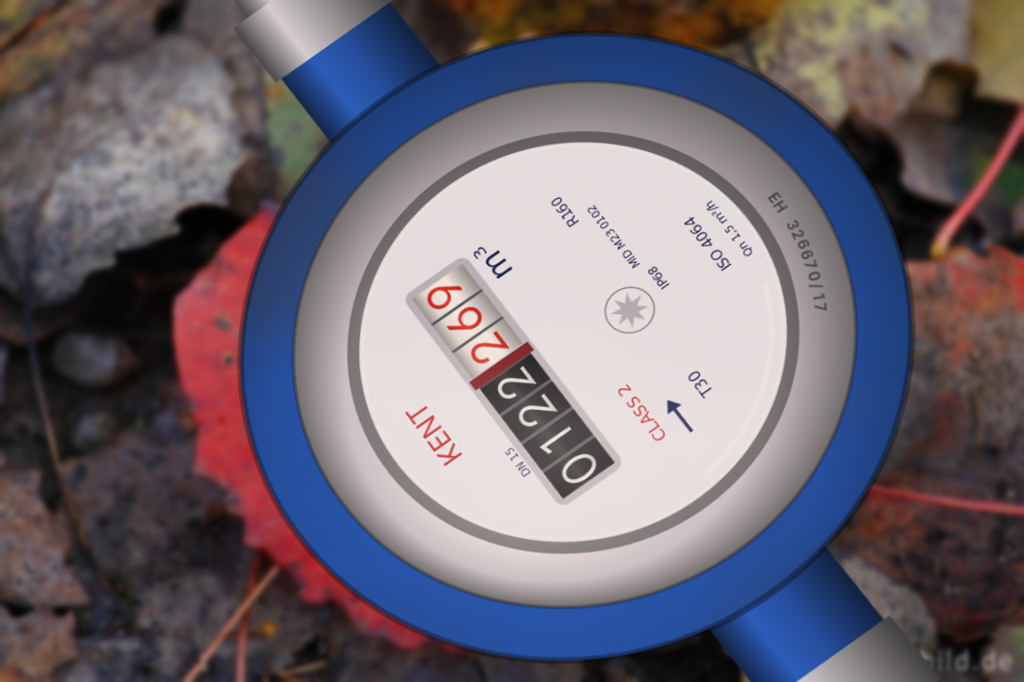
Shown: 122.269
